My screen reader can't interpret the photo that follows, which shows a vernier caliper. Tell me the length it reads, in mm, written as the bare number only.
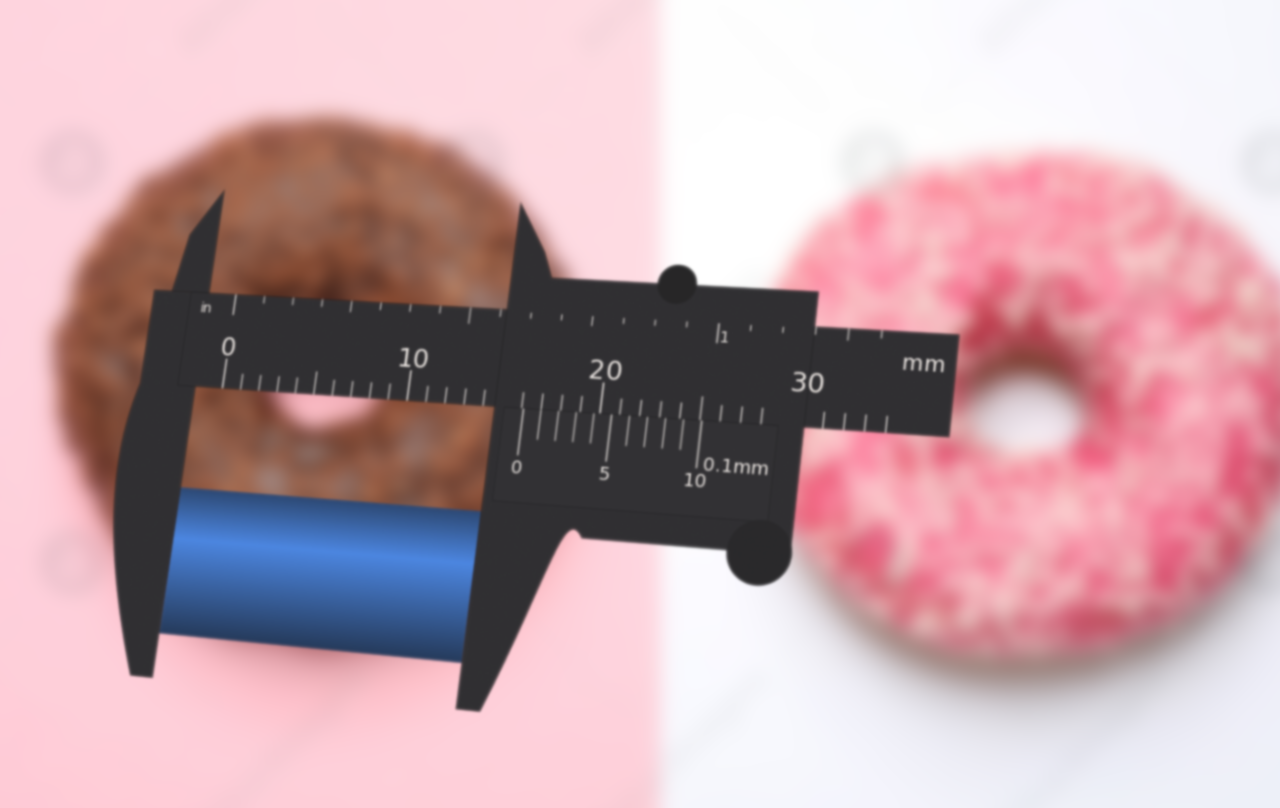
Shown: 16.1
